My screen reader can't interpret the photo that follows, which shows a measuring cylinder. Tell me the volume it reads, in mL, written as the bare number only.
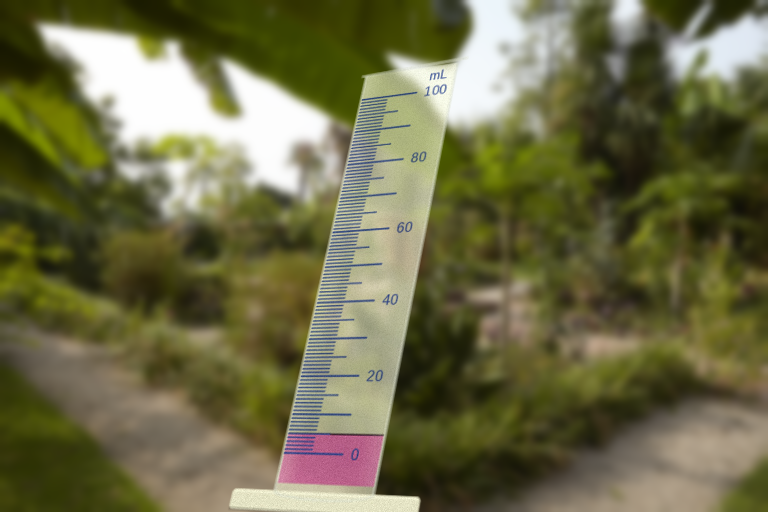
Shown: 5
